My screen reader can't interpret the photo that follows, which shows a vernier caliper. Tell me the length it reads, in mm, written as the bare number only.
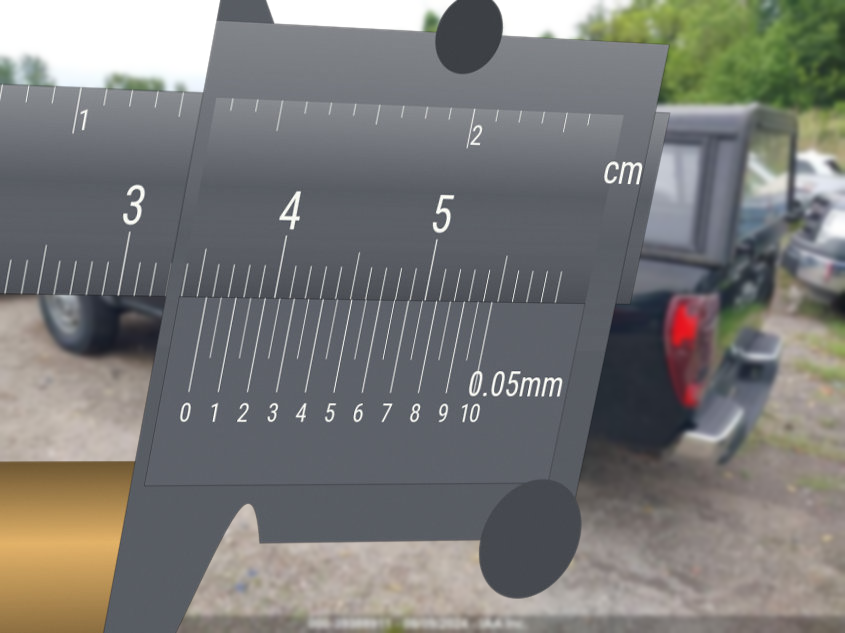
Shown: 35.6
